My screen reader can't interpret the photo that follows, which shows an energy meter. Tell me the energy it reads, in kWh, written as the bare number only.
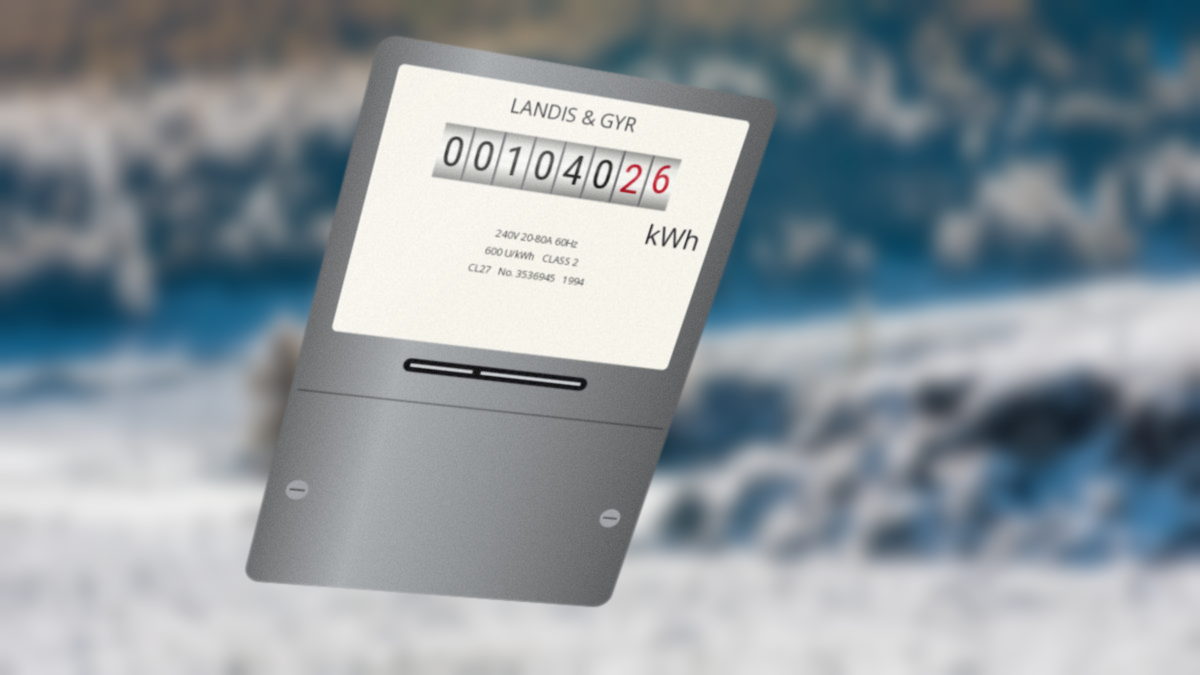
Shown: 1040.26
